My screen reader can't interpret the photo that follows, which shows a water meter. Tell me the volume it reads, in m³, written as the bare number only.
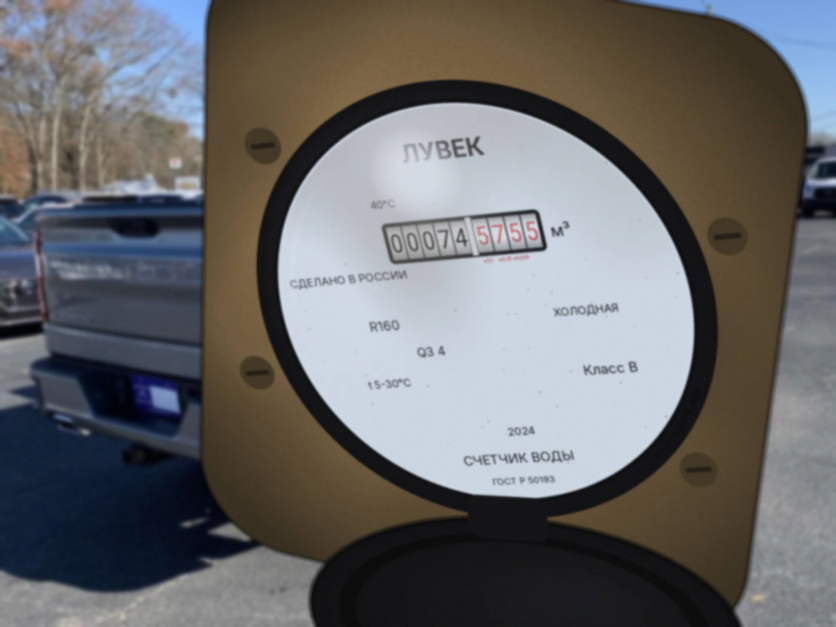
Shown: 74.5755
